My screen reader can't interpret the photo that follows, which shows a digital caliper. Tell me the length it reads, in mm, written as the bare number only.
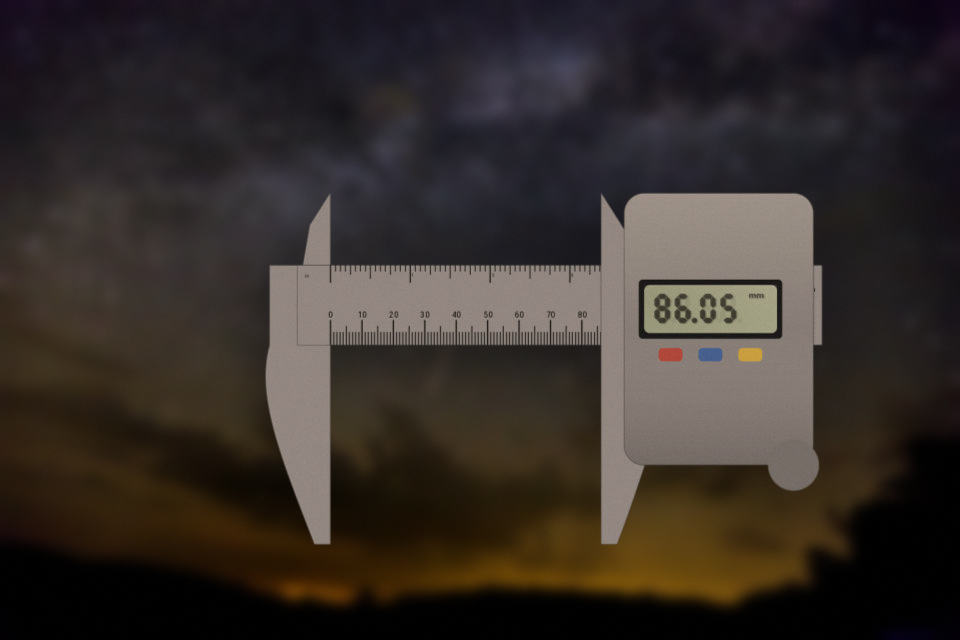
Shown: 86.05
